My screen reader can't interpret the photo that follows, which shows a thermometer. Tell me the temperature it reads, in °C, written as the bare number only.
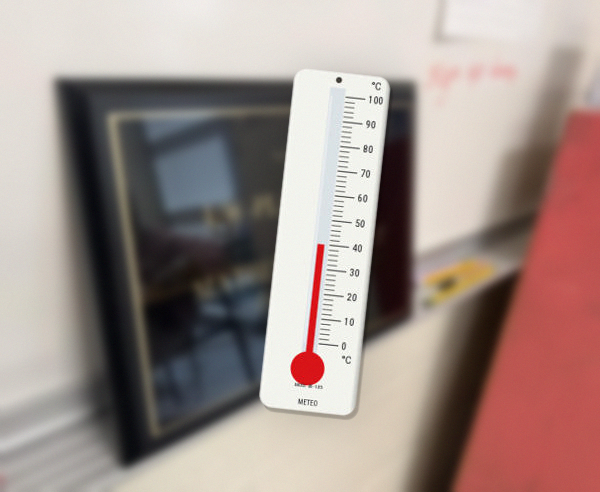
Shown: 40
